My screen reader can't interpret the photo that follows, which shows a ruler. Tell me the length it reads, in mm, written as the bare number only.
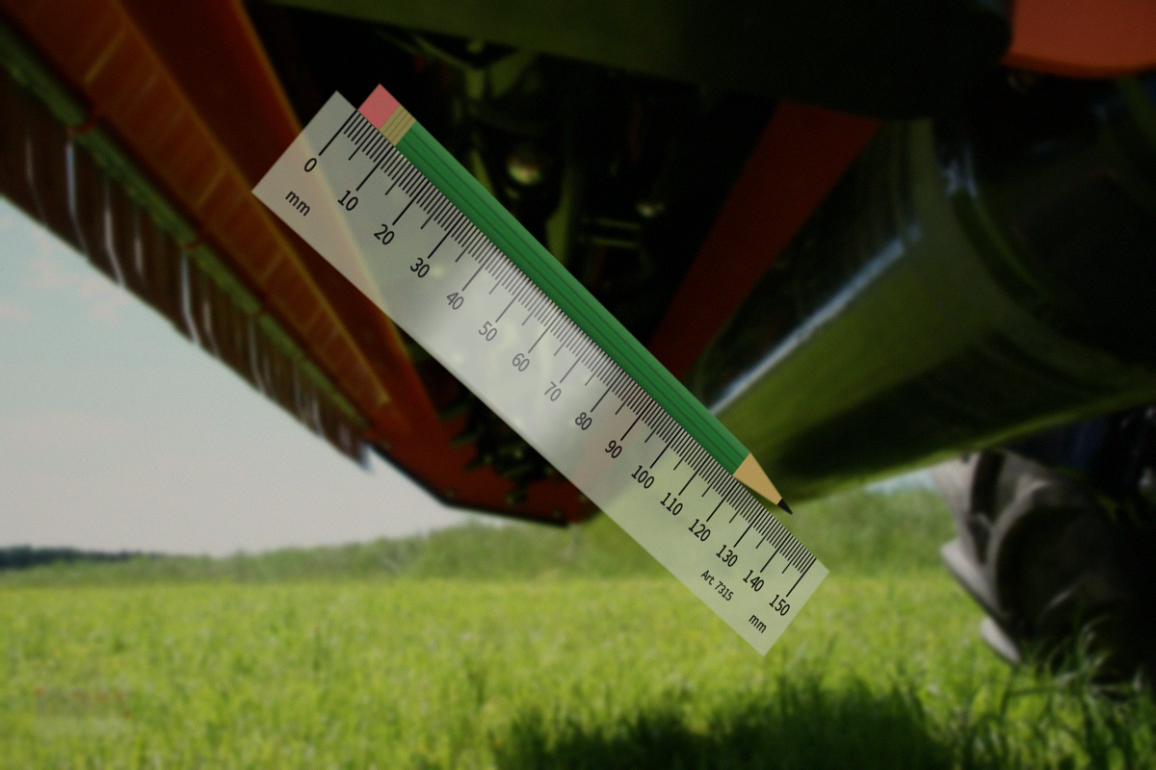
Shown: 137
